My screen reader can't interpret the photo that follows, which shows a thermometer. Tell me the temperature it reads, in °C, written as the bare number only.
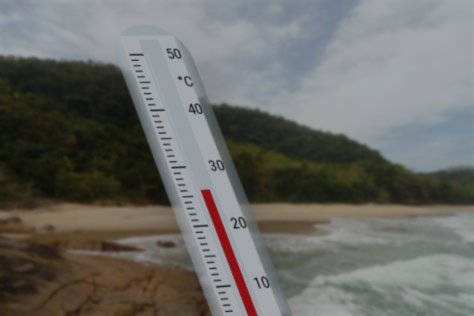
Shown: 26
